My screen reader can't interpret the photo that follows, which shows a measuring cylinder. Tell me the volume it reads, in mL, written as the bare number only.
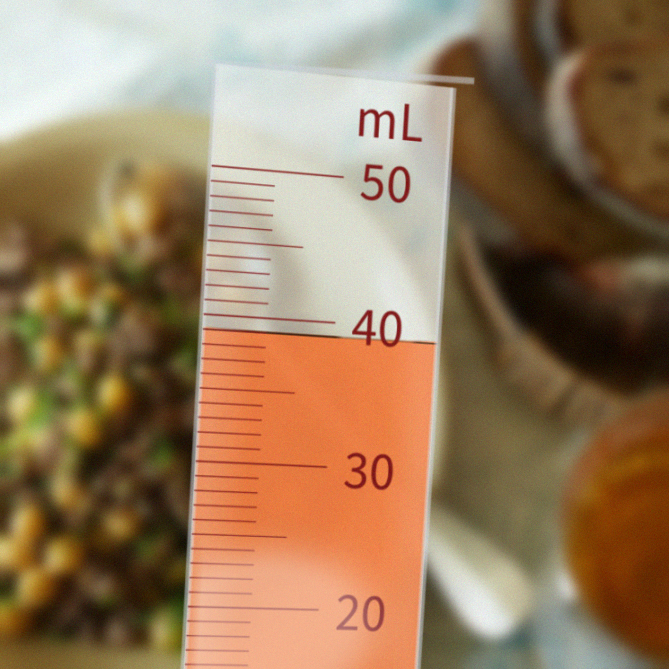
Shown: 39
